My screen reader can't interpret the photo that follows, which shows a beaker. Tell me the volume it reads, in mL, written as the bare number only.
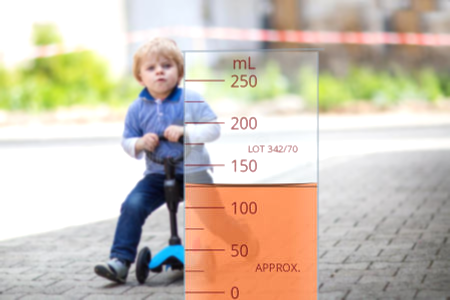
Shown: 125
